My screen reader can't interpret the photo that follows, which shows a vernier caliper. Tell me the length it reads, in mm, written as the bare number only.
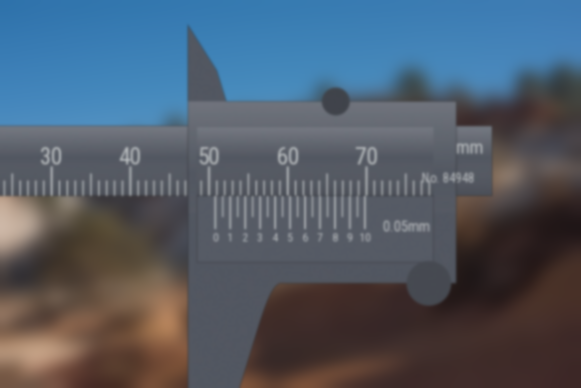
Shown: 50.8
